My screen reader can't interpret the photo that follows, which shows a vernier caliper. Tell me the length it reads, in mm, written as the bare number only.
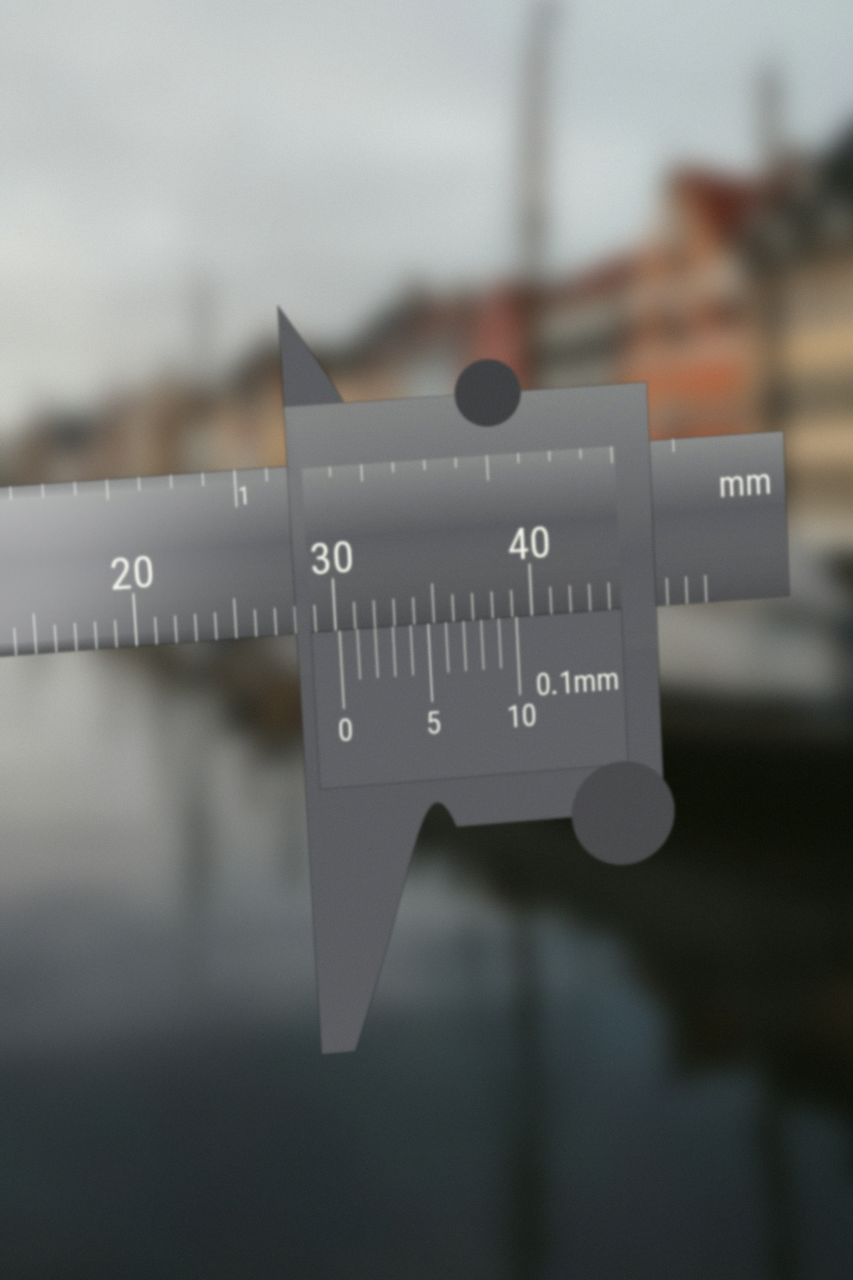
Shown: 30.2
